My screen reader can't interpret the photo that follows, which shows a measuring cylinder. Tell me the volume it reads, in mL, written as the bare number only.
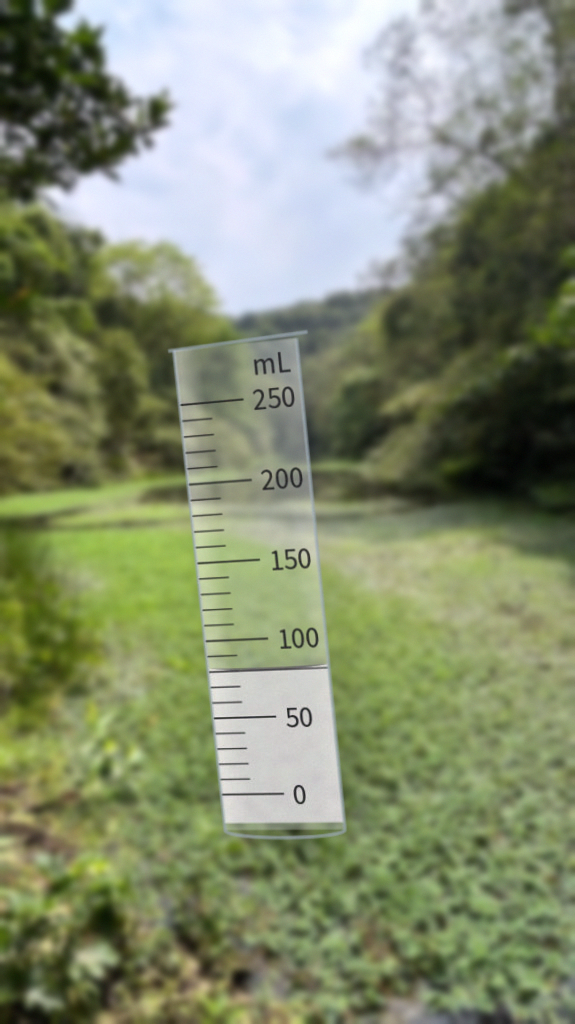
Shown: 80
